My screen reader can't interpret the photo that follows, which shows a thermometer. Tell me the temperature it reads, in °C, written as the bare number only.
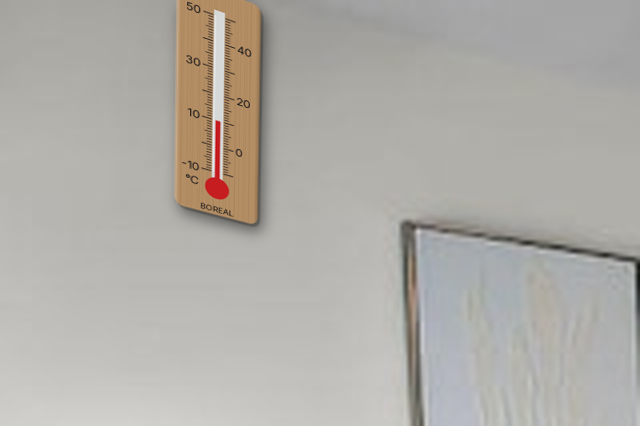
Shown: 10
